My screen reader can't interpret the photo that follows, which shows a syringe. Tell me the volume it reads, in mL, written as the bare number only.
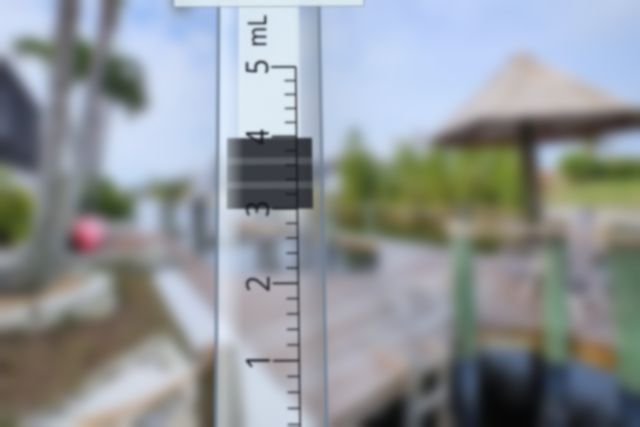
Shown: 3
